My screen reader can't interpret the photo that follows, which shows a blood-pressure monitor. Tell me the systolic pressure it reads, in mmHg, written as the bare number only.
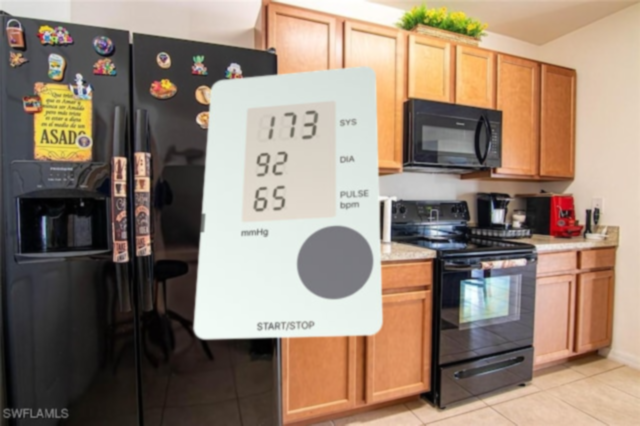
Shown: 173
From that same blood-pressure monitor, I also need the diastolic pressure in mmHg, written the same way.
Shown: 92
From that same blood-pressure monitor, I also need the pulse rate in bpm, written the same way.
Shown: 65
